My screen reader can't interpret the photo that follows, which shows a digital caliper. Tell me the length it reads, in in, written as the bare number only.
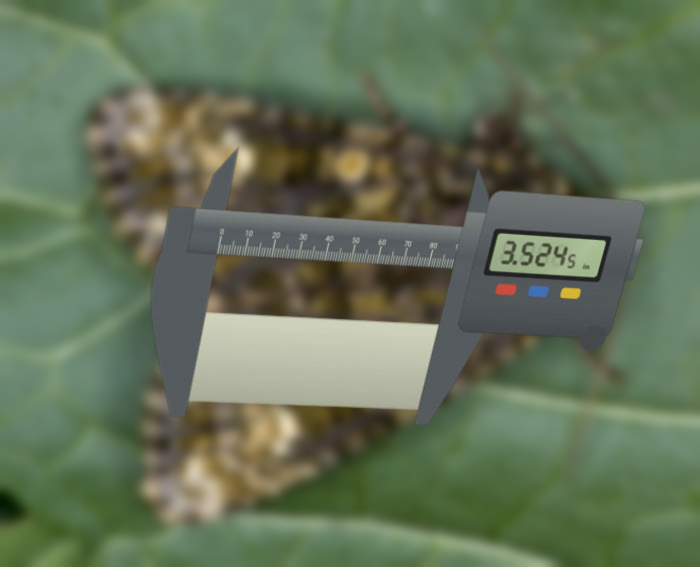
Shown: 3.5245
